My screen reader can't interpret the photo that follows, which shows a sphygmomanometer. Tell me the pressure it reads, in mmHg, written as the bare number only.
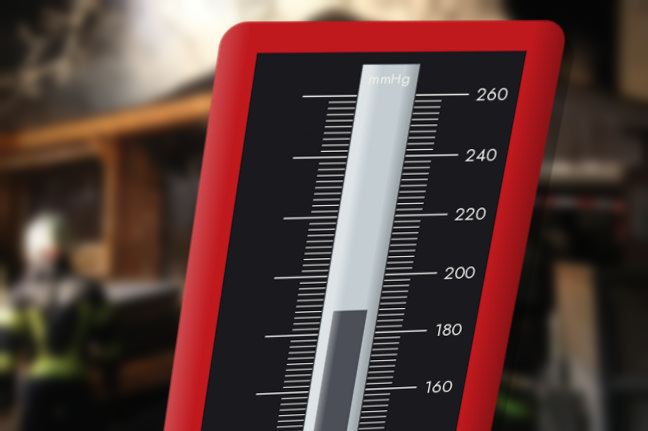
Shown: 188
